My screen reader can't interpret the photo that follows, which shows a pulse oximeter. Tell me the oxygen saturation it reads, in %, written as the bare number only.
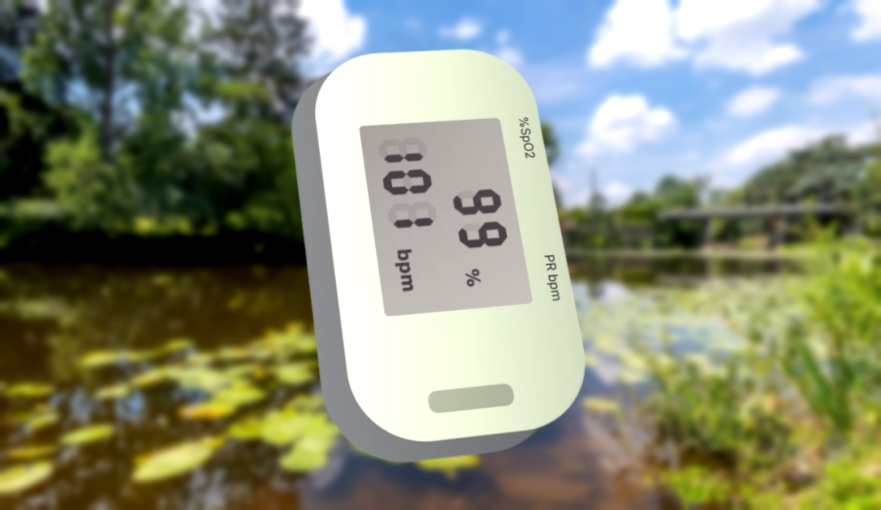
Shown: 99
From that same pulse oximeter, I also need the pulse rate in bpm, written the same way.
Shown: 101
